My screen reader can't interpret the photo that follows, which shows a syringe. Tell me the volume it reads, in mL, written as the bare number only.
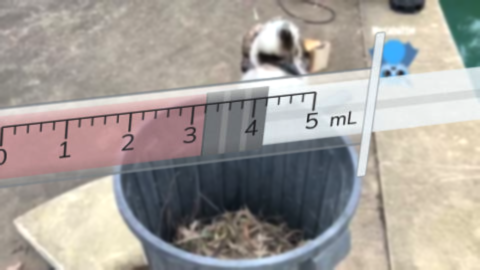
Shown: 3.2
